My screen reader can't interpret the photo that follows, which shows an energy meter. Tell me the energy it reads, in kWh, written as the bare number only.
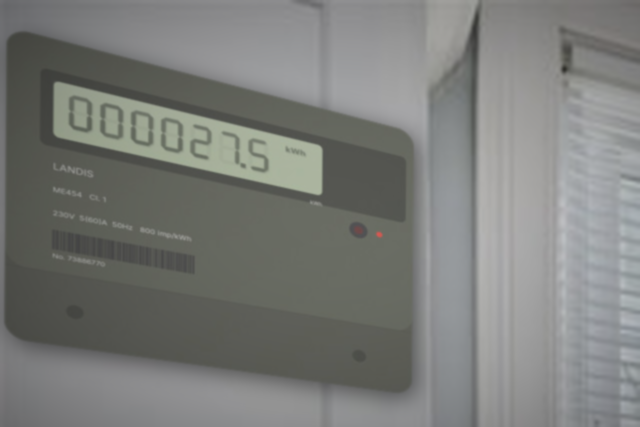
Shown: 27.5
